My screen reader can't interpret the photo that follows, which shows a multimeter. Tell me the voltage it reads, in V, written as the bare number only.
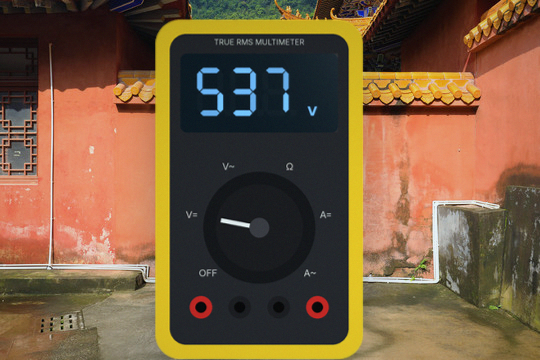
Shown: 537
